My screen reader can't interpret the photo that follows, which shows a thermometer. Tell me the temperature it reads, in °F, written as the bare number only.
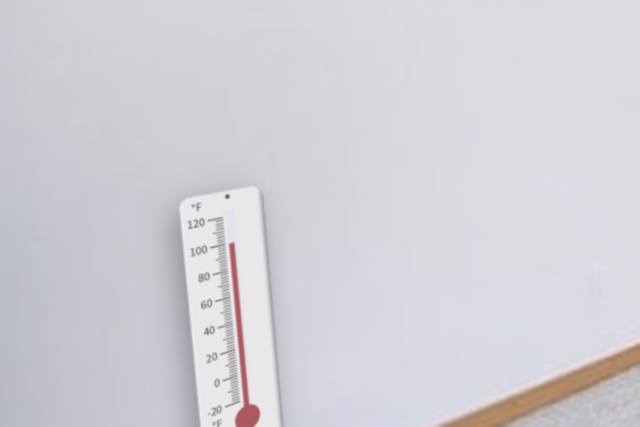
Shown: 100
